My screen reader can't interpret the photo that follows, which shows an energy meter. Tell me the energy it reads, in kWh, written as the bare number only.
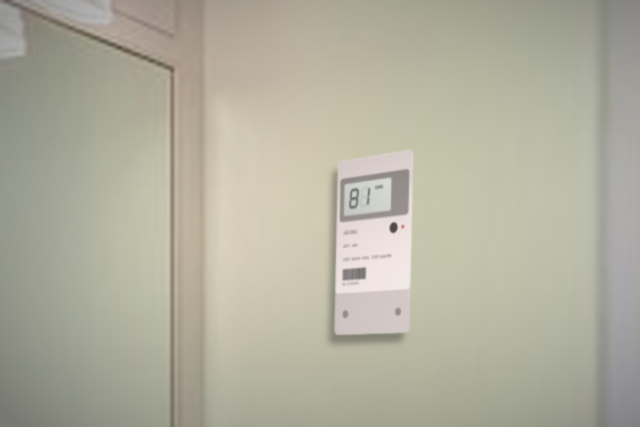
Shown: 81
